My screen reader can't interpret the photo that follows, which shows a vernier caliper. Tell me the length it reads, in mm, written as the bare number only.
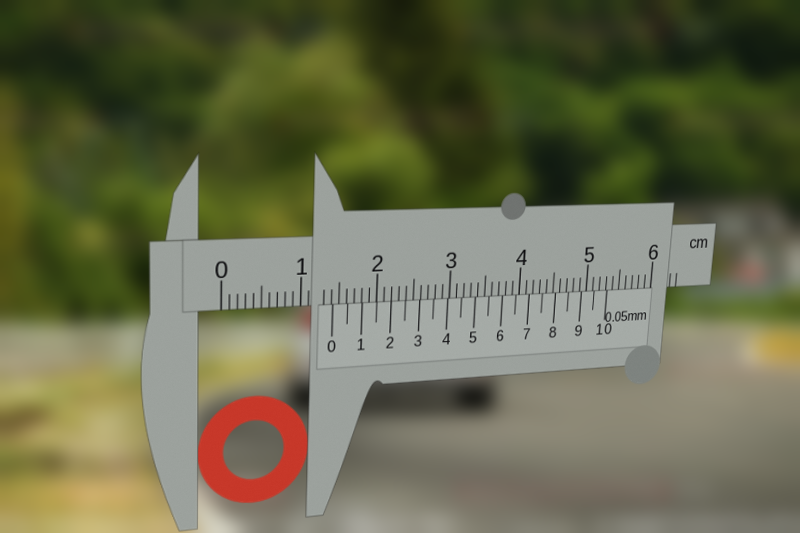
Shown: 14.2
